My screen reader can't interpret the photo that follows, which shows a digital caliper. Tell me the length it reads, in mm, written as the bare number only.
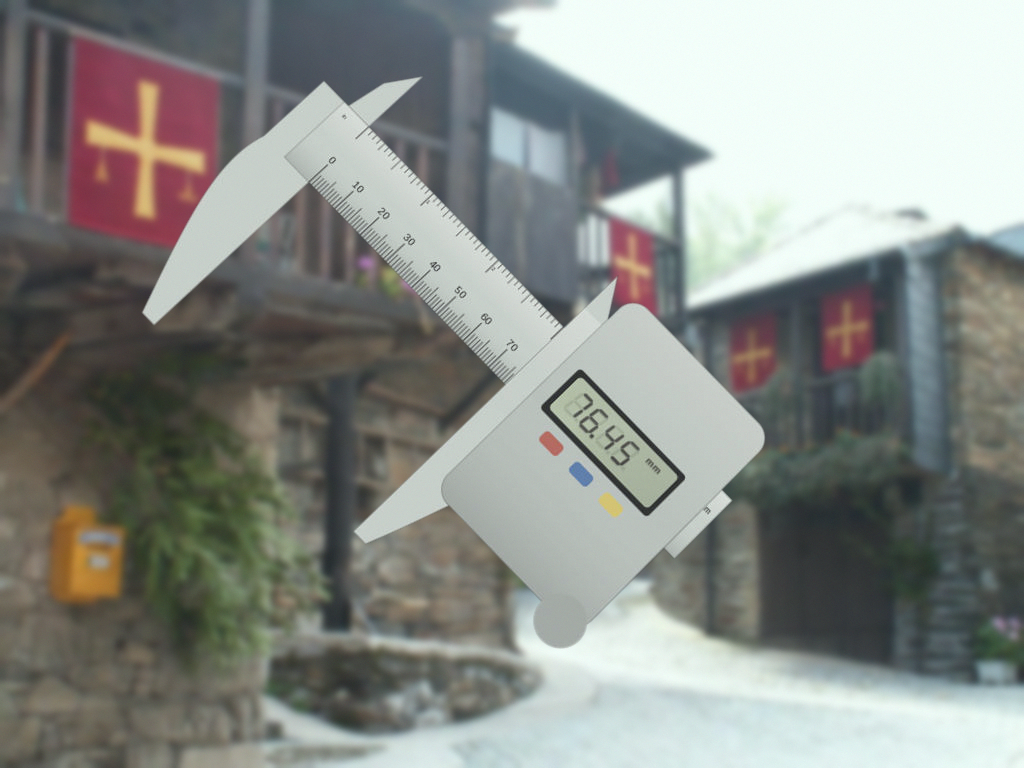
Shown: 76.45
